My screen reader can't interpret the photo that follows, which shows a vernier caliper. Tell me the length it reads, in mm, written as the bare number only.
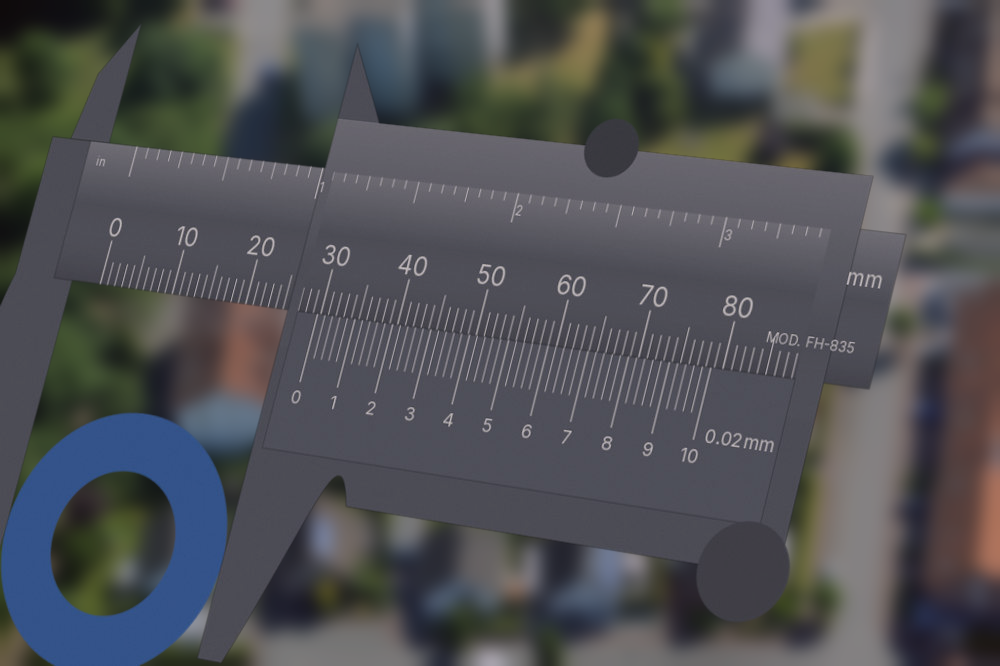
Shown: 29.6
